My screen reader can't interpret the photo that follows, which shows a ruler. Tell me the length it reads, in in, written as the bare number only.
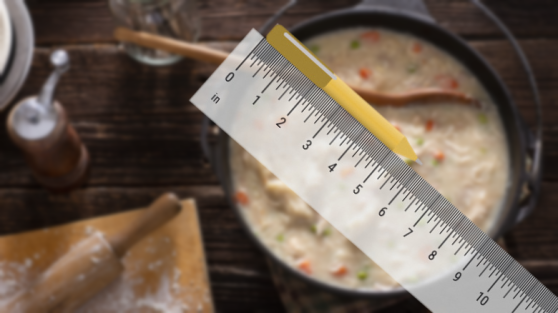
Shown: 6
